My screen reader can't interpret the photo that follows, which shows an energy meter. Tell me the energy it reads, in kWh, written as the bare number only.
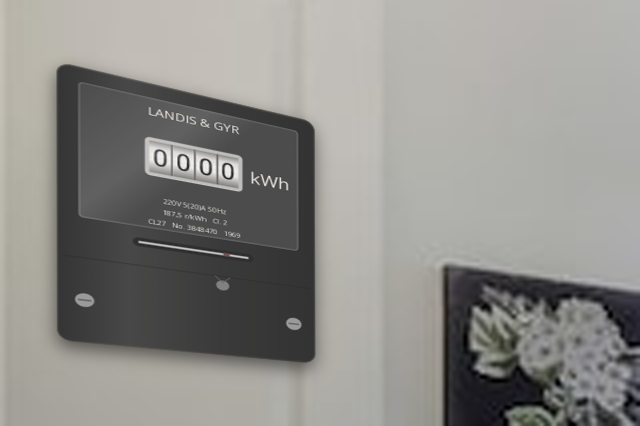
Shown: 0
